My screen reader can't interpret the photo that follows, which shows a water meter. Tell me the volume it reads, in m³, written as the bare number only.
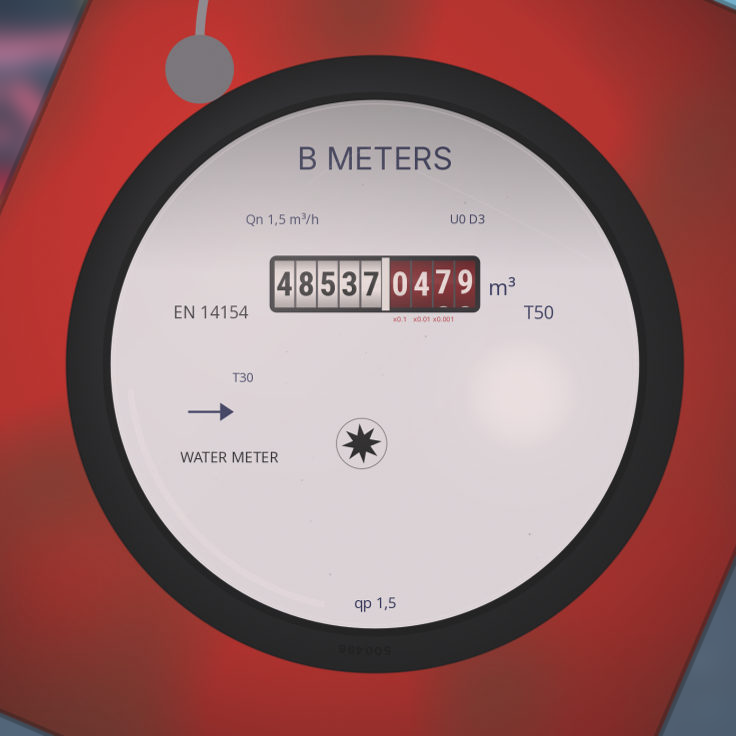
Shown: 48537.0479
